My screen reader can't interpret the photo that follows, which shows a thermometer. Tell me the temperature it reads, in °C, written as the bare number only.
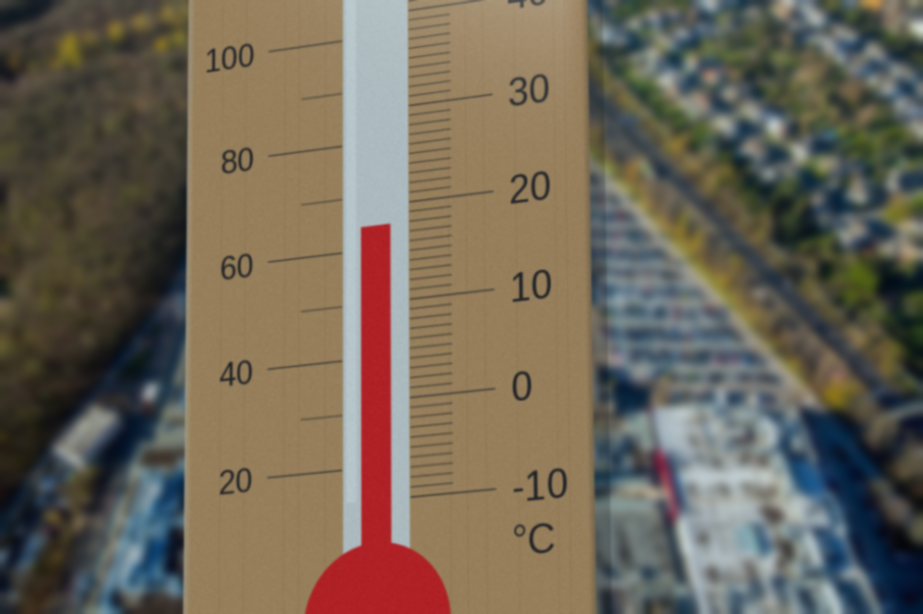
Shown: 18
